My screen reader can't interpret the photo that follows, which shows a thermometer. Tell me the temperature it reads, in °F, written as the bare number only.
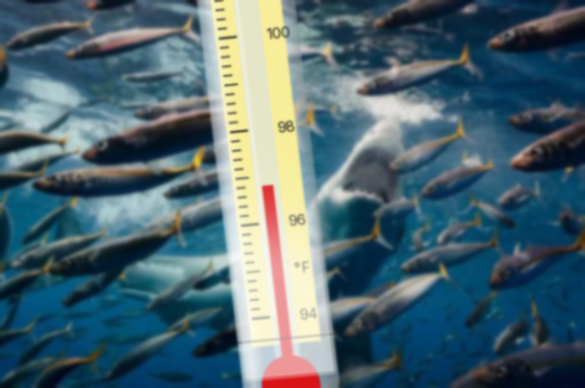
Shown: 96.8
